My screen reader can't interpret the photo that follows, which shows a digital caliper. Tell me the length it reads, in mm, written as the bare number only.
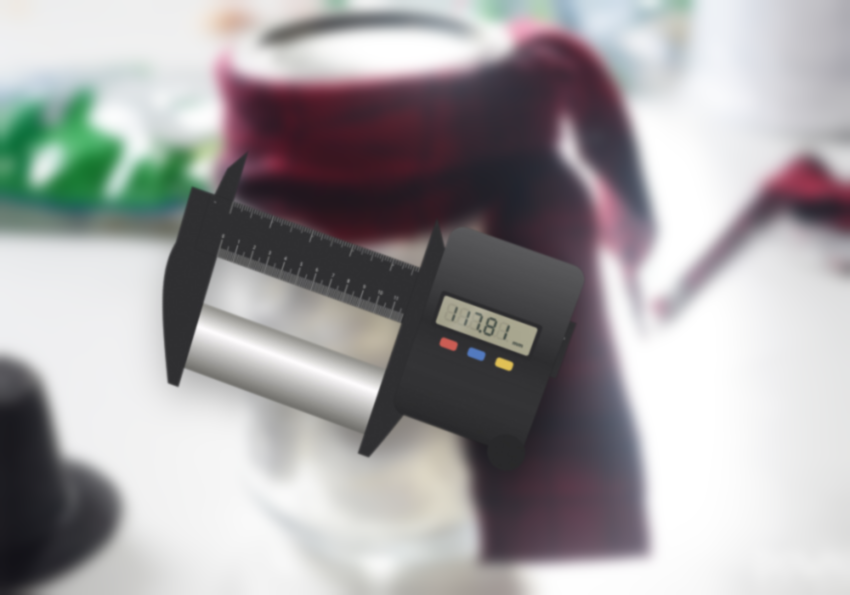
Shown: 117.81
